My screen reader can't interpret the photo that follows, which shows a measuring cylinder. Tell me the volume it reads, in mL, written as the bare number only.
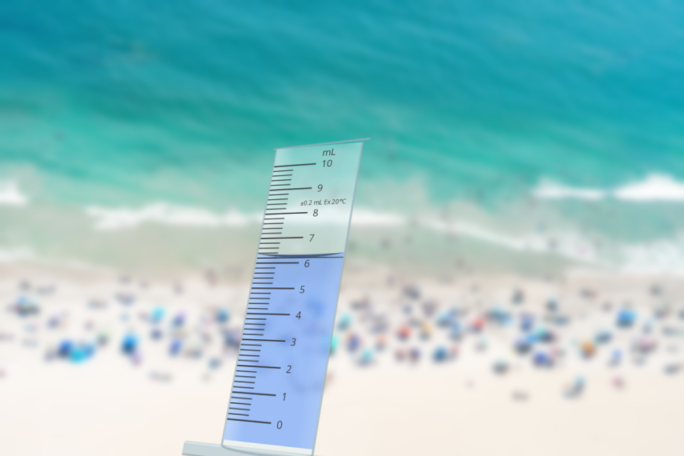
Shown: 6.2
